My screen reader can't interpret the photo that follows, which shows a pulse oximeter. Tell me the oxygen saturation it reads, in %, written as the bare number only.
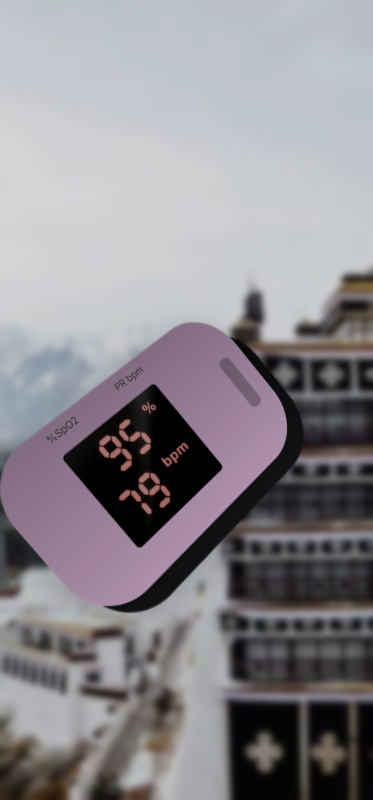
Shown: 95
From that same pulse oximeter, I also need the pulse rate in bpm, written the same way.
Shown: 79
